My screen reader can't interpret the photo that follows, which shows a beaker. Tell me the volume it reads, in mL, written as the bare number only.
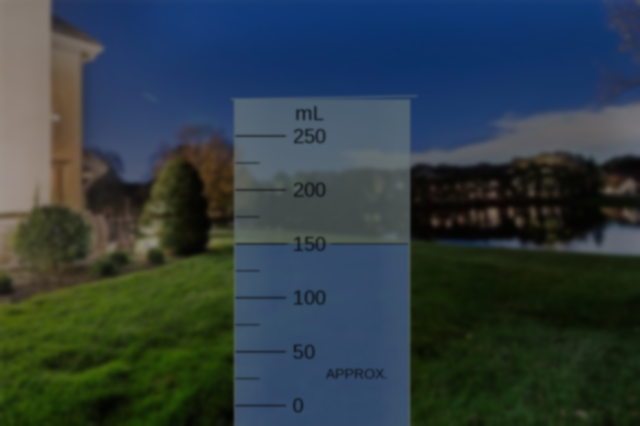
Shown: 150
